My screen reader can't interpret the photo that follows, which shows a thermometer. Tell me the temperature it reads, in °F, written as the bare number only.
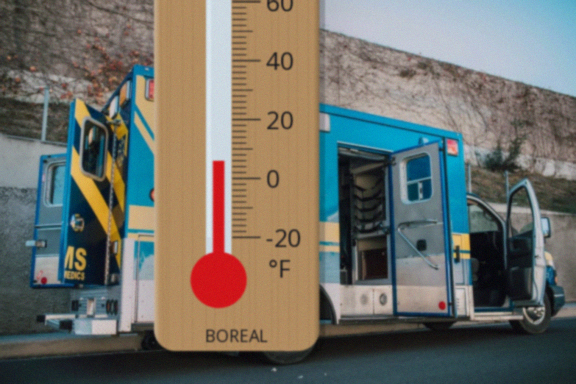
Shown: 6
